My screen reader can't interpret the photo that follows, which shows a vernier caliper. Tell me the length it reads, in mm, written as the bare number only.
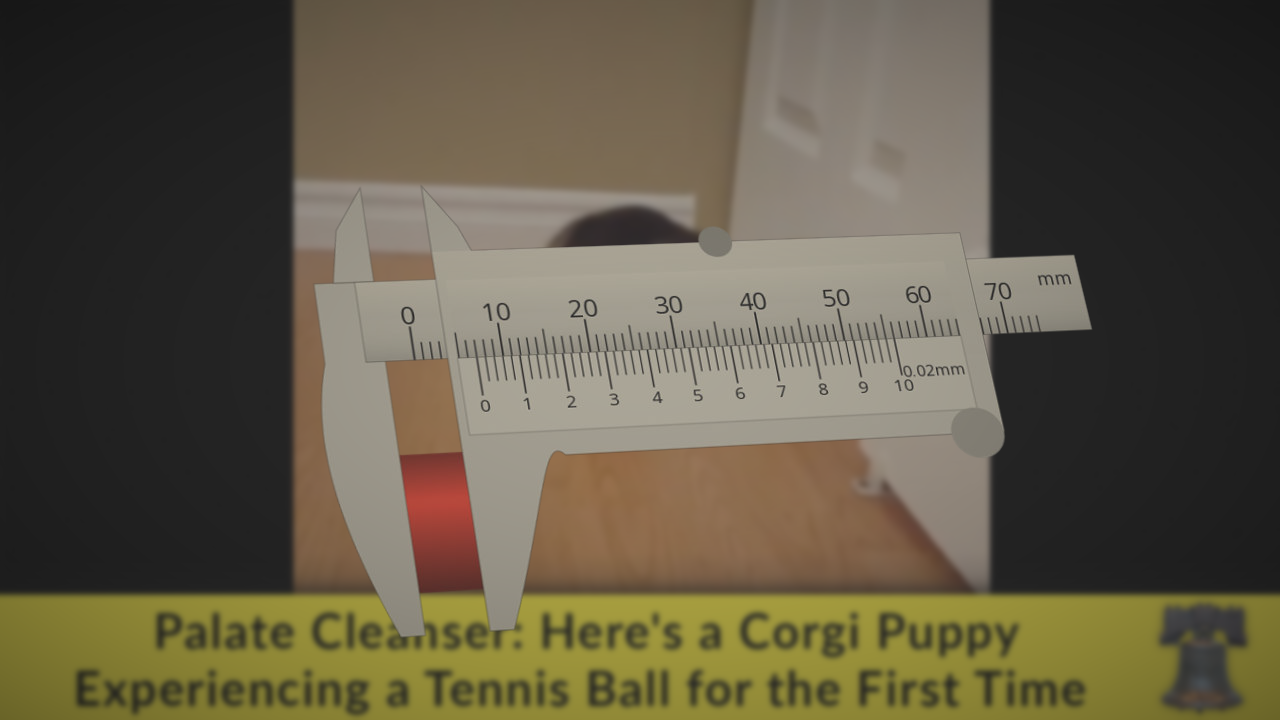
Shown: 7.0
